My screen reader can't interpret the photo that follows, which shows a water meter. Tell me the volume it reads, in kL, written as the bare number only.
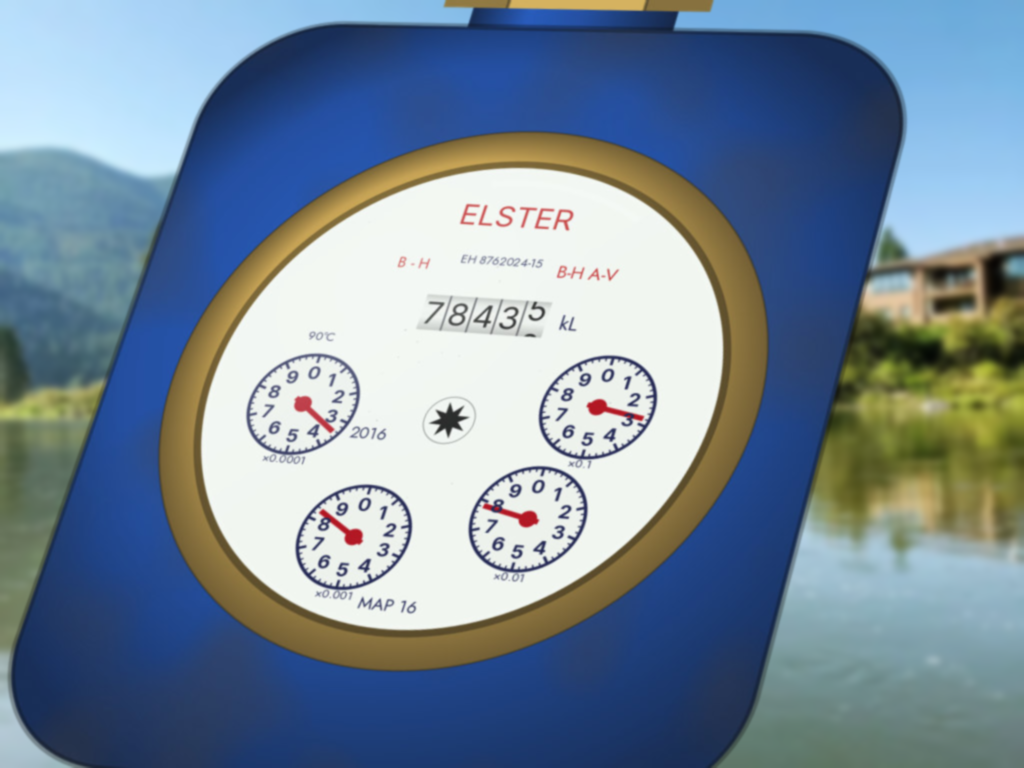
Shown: 78435.2783
